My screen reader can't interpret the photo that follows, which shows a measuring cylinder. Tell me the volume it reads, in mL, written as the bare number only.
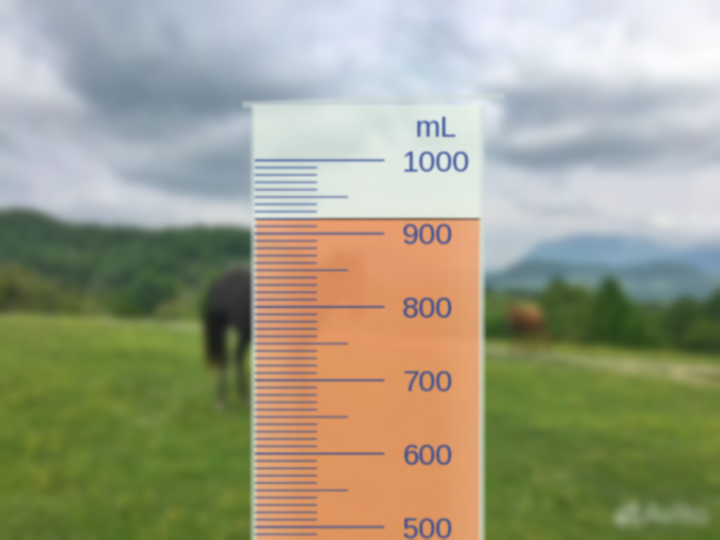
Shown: 920
